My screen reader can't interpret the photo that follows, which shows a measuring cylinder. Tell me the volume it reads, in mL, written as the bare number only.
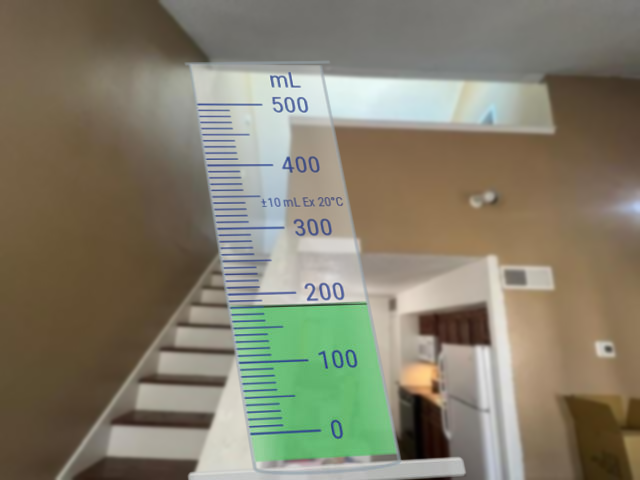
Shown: 180
